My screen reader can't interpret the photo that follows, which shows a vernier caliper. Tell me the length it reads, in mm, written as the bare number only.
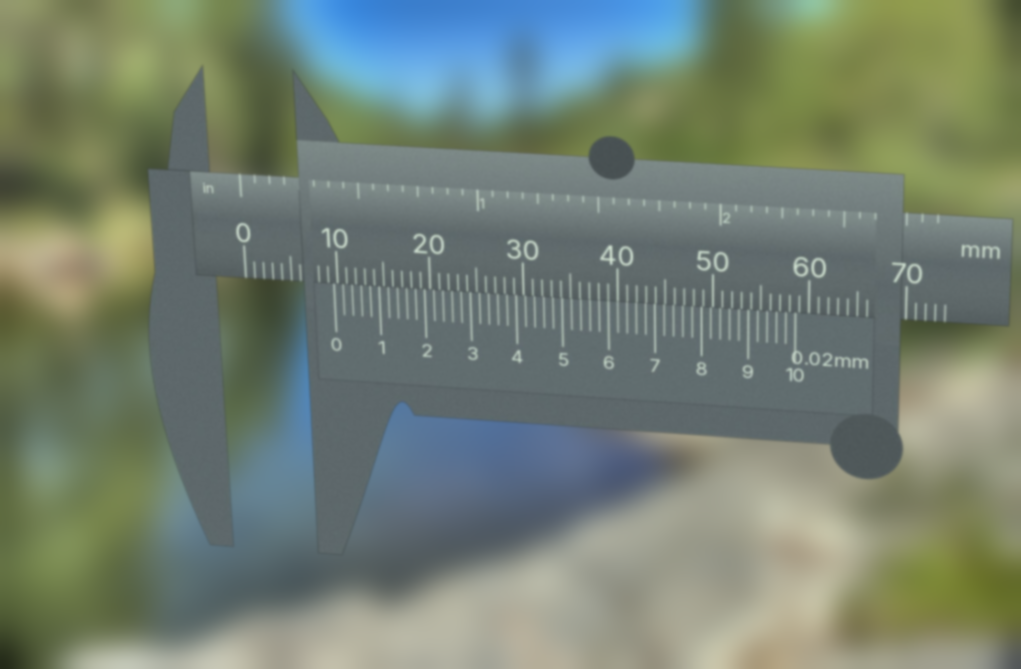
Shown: 9.6
